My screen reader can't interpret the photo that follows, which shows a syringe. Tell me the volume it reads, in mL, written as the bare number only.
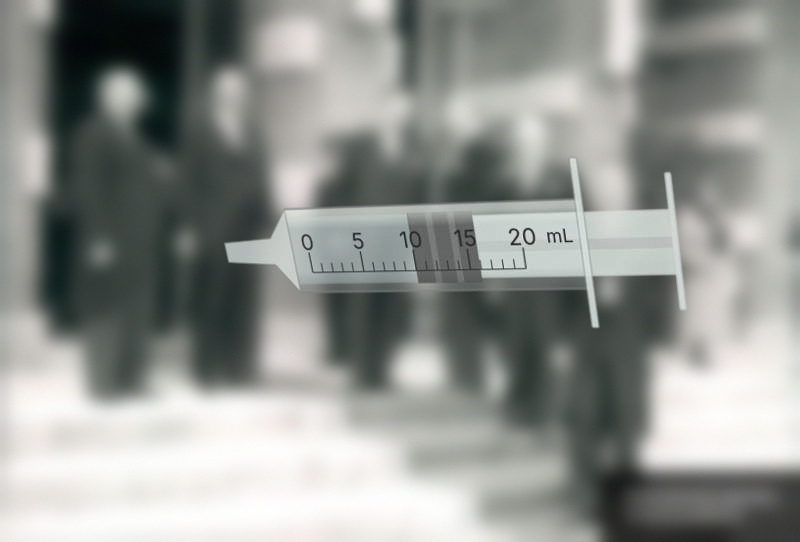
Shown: 10
